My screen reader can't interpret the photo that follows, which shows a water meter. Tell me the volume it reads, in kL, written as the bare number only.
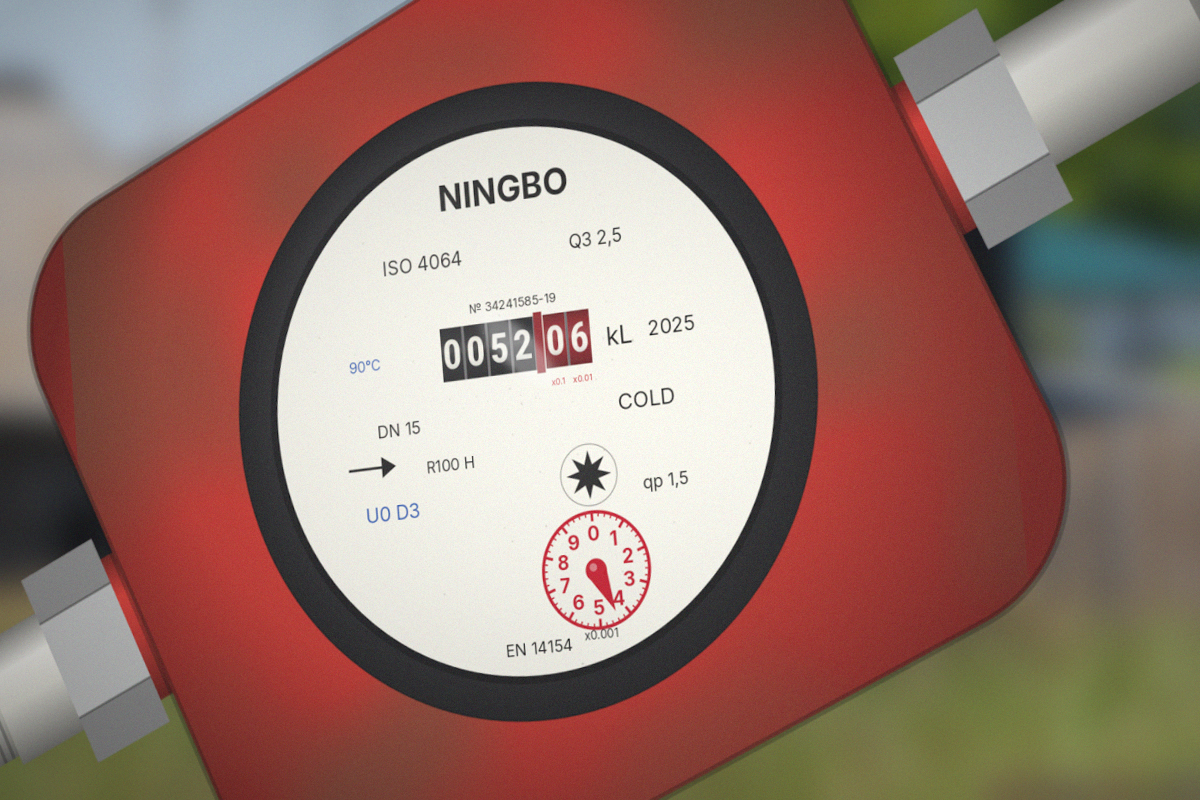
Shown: 52.064
